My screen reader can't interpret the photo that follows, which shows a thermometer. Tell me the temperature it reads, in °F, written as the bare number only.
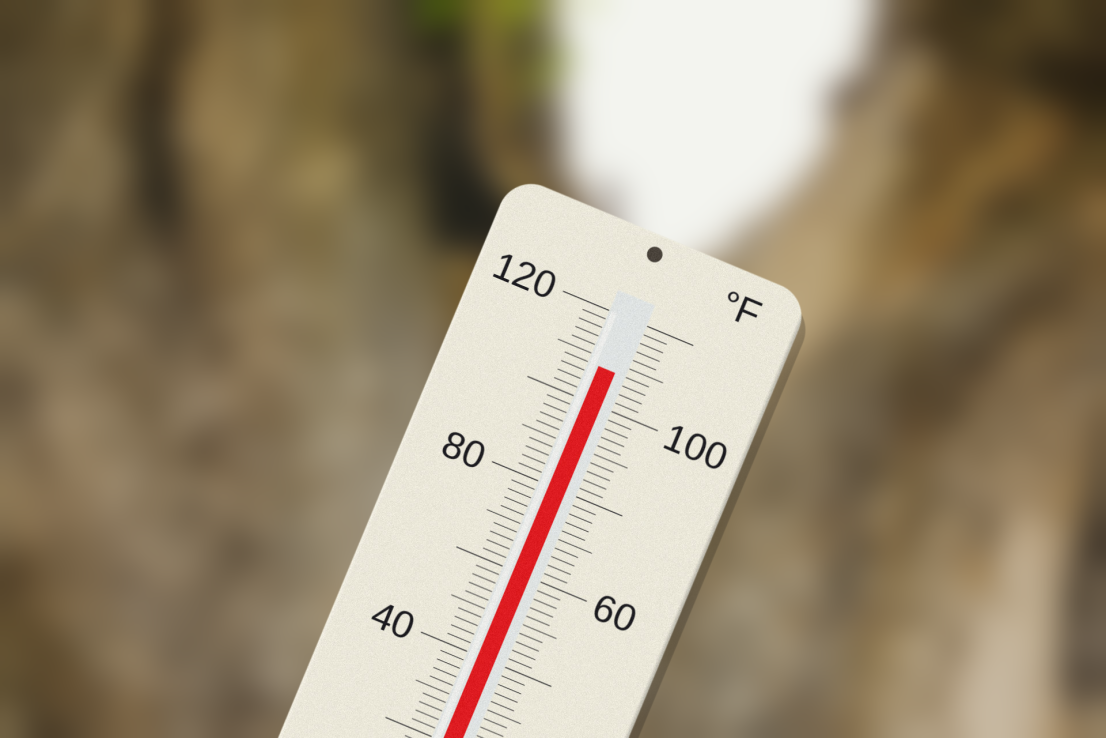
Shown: 108
